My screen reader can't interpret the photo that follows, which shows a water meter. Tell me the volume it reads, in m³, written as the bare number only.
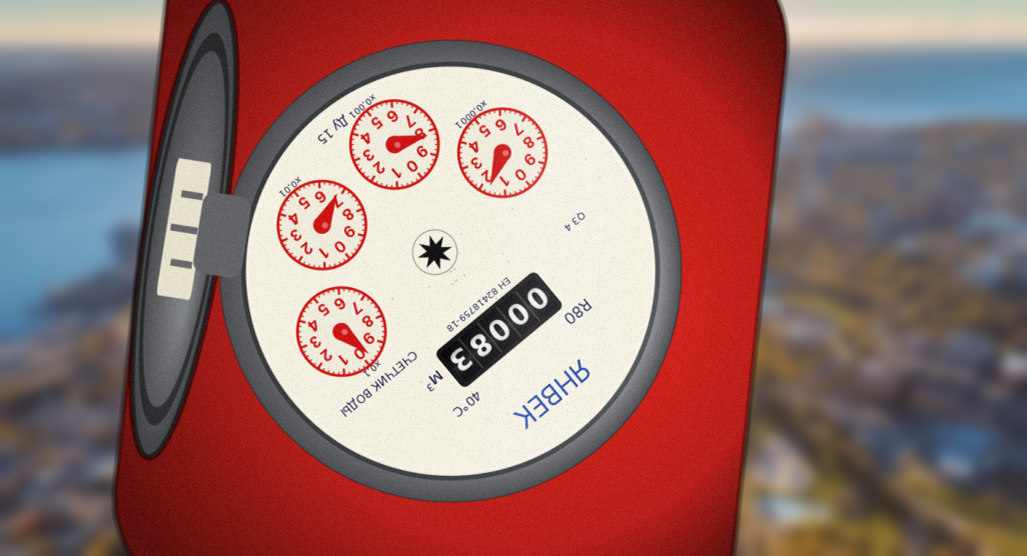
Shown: 82.9681
